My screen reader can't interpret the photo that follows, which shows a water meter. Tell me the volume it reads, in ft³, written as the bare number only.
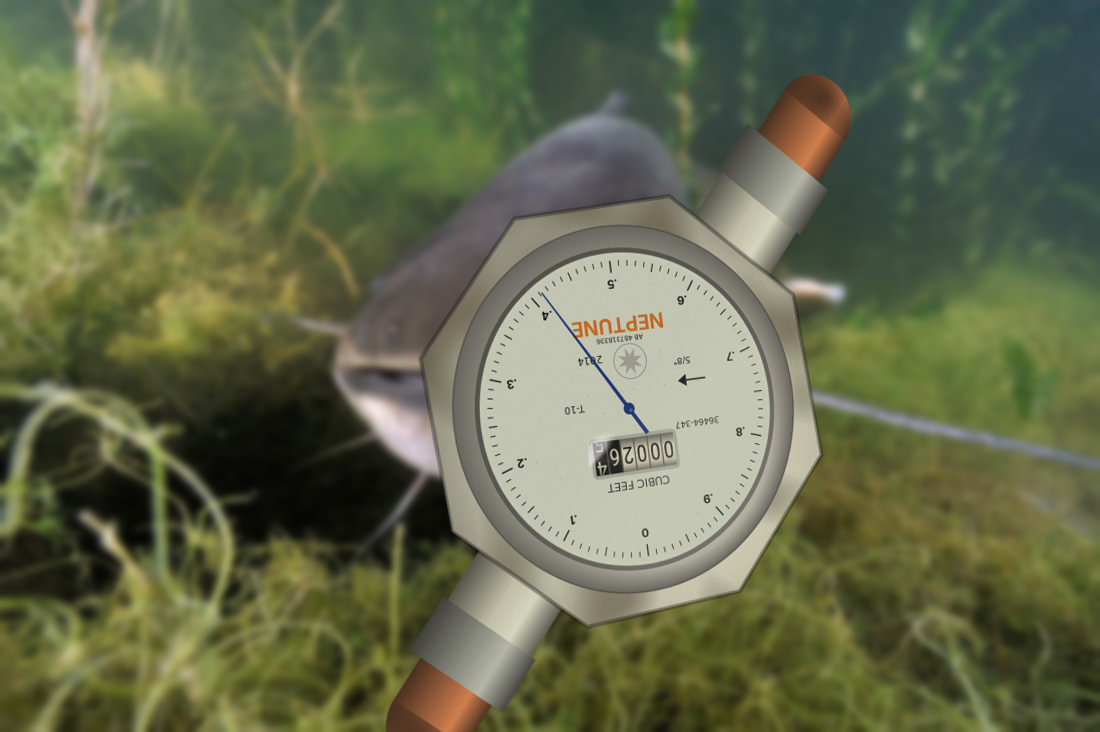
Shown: 264.41
